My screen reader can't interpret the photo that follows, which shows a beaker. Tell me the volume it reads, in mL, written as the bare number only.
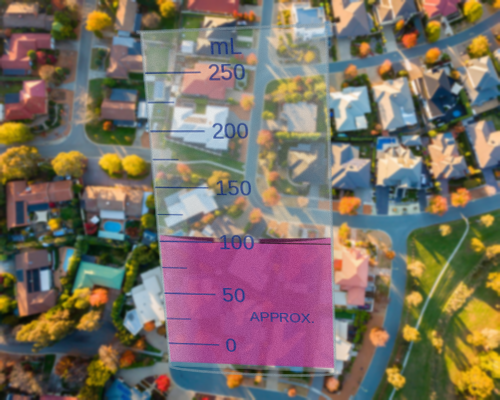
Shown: 100
